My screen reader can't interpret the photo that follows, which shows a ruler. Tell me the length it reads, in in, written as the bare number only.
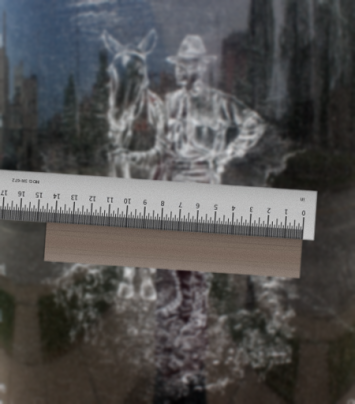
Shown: 14.5
